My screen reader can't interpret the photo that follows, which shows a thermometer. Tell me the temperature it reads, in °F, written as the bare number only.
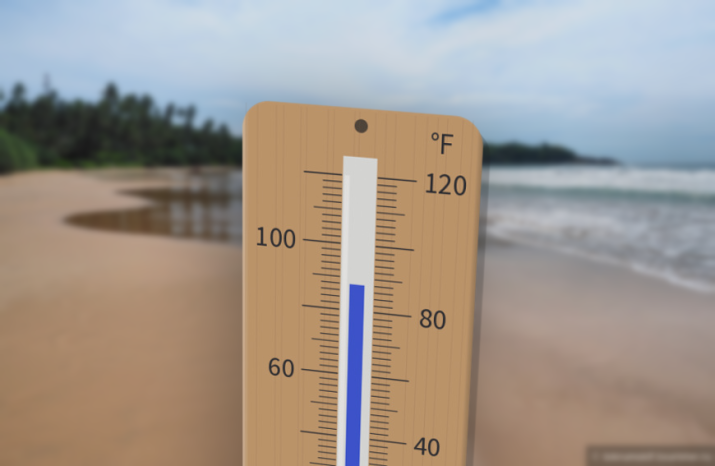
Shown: 88
